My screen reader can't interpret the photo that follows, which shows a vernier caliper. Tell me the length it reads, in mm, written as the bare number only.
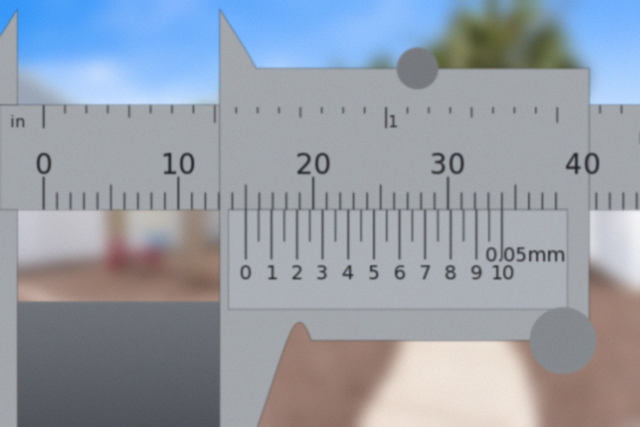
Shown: 15.0
